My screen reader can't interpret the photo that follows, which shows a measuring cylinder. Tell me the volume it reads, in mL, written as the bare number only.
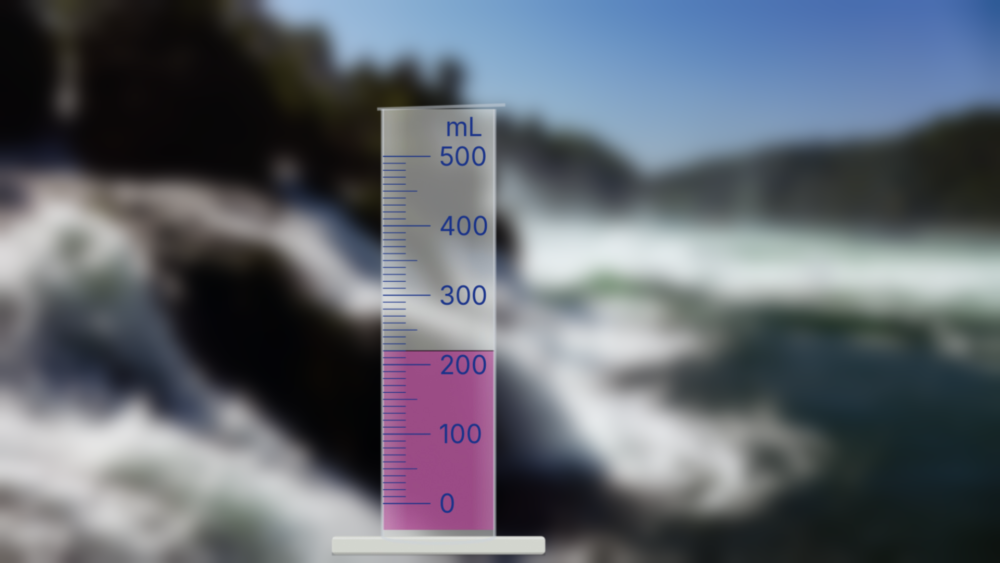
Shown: 220
